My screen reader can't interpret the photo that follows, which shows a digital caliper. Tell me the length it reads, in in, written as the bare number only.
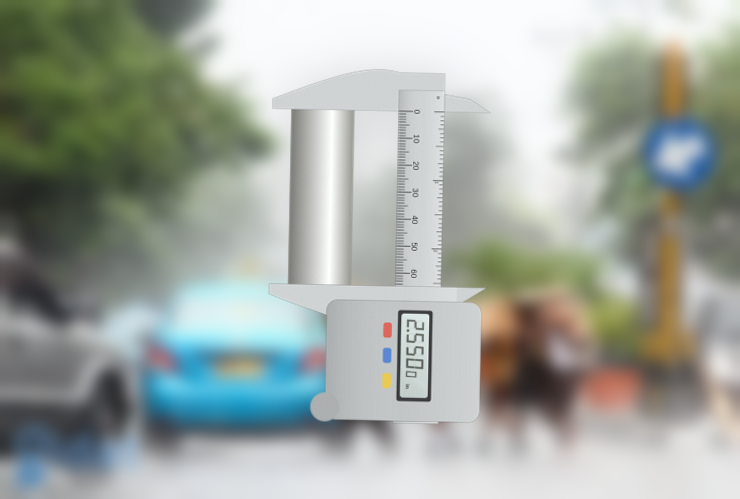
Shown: 2.5500
